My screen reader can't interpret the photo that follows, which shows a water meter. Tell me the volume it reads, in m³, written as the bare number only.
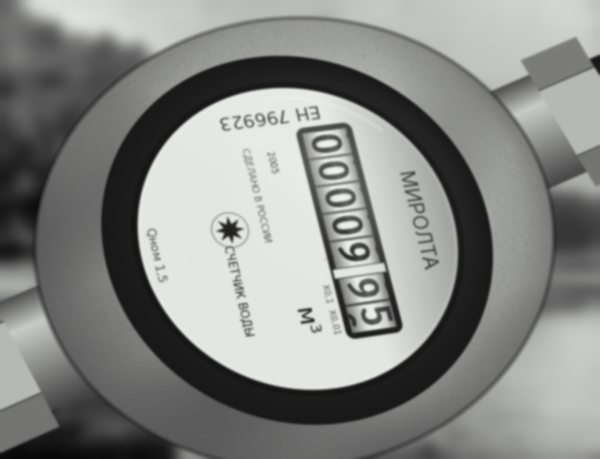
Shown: 9.95
